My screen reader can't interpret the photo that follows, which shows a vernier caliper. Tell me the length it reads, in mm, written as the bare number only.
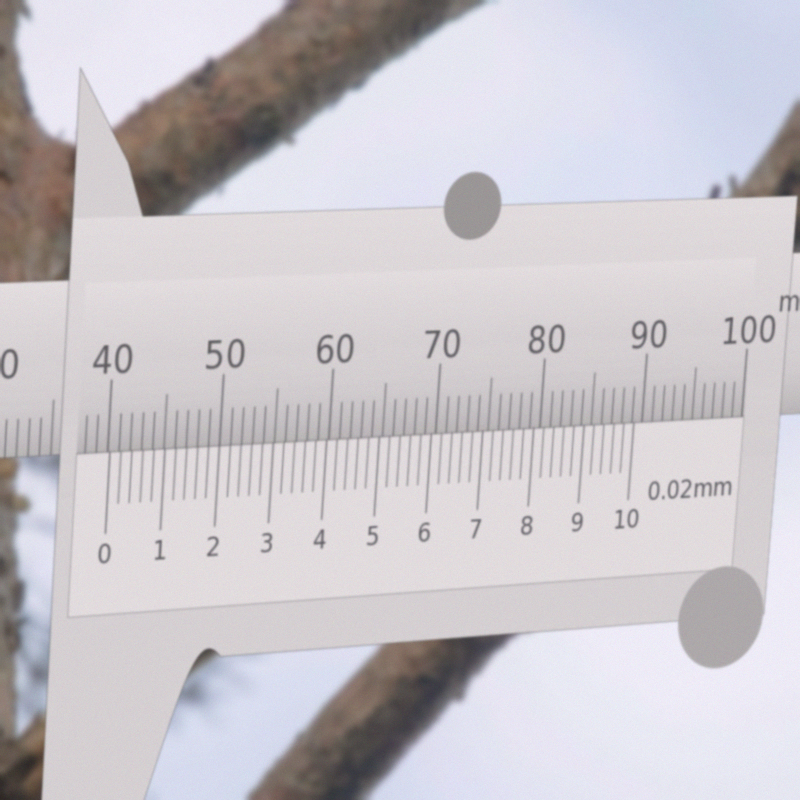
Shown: 40.2
